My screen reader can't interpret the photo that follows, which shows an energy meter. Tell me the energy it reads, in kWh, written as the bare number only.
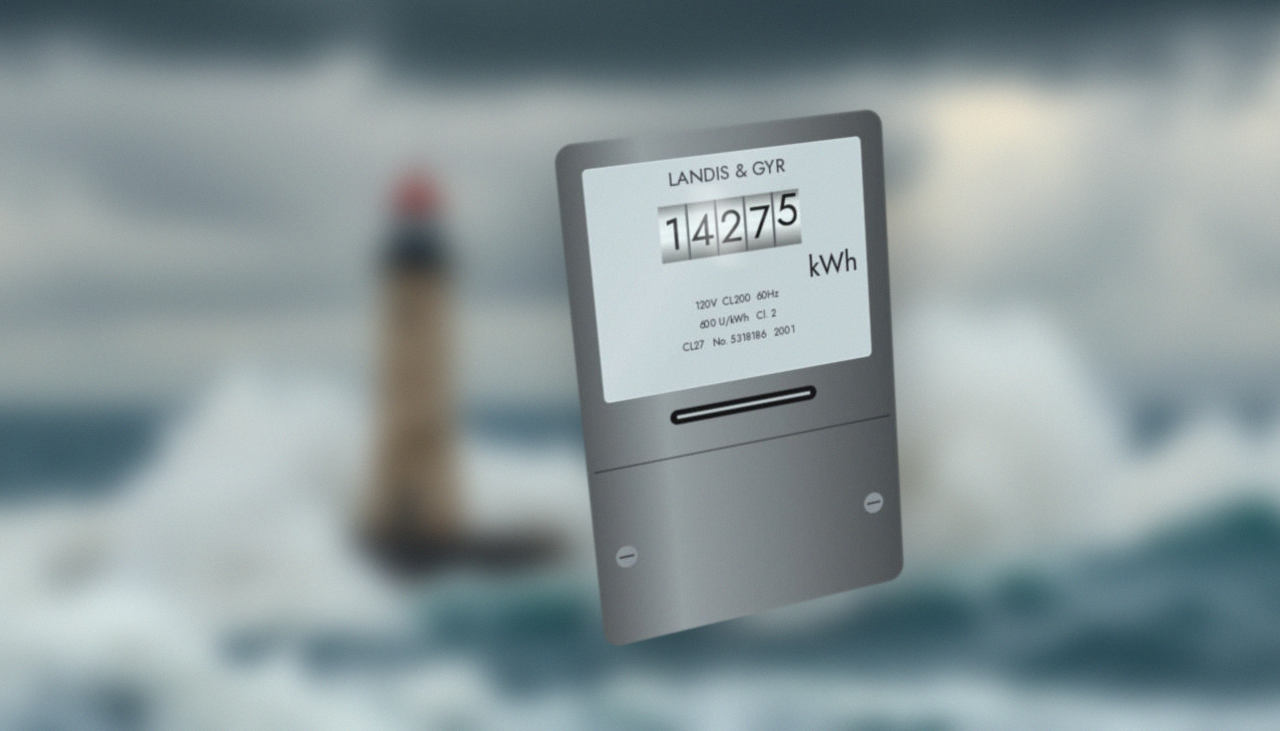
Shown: 14275
